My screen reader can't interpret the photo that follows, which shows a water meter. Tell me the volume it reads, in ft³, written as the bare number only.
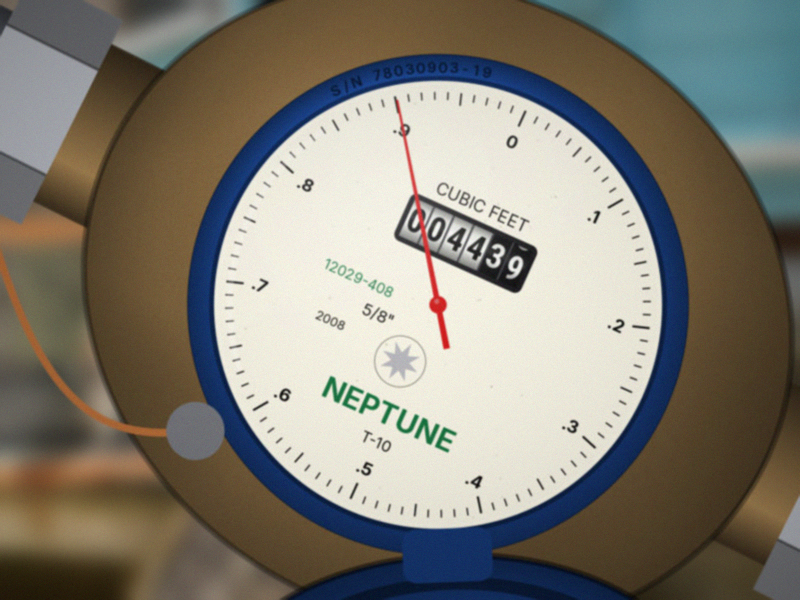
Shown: 4438.90
